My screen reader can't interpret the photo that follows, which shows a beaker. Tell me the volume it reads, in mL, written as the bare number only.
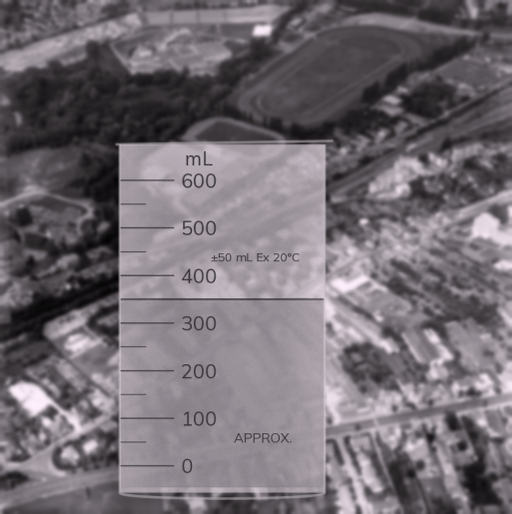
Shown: 350
